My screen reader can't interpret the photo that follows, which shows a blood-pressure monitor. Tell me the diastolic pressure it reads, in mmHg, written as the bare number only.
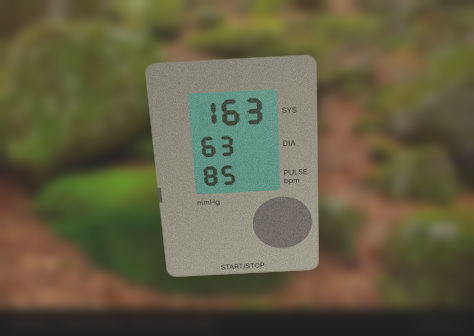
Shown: 63
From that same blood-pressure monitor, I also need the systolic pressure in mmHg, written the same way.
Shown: 163
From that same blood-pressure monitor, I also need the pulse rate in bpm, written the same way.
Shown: 85
